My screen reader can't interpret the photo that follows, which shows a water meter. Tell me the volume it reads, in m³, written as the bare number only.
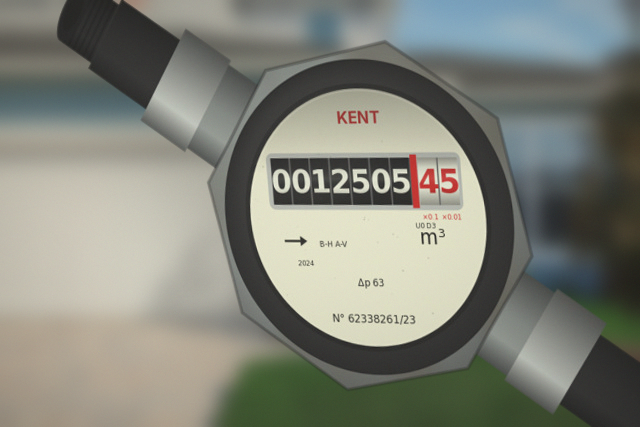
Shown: 12505.45
